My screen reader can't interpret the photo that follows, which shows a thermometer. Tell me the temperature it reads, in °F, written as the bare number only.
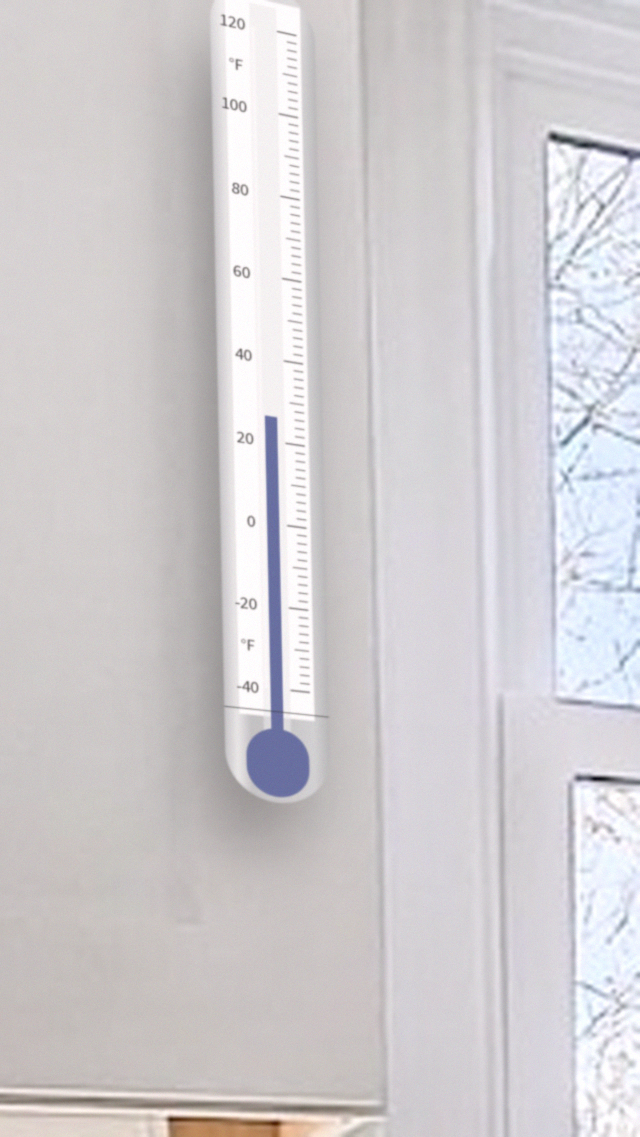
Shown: 26
